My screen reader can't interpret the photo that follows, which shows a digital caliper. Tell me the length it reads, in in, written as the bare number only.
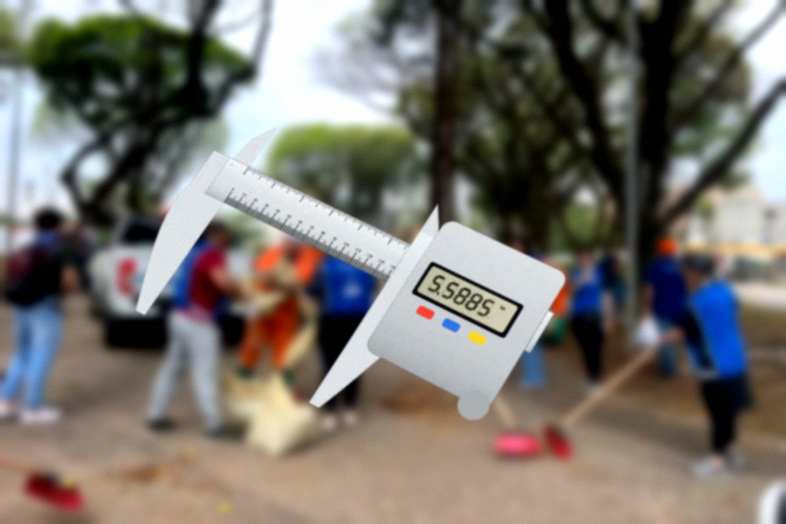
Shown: 5.5885
